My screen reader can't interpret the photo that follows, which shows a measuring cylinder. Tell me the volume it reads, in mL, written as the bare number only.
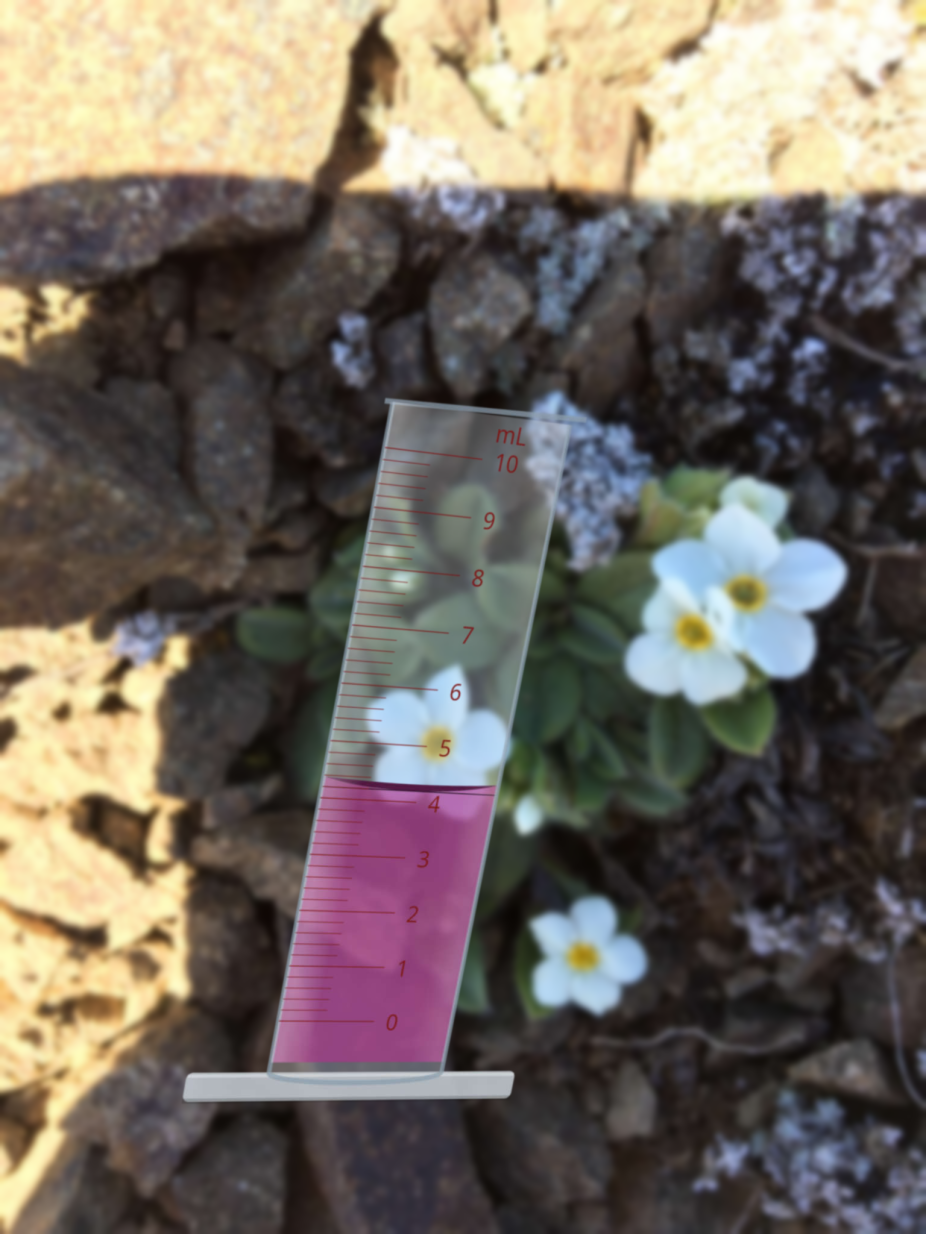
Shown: 4.2
